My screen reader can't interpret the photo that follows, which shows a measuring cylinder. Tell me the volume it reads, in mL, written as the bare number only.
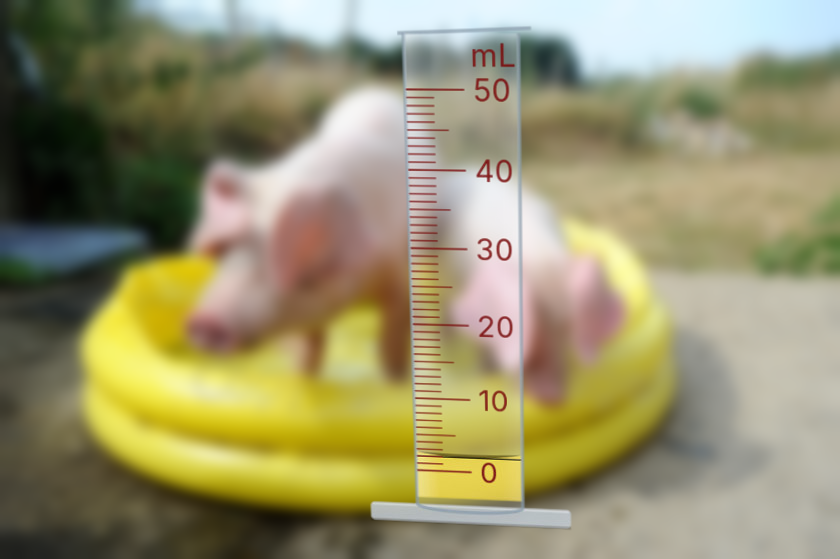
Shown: 2
